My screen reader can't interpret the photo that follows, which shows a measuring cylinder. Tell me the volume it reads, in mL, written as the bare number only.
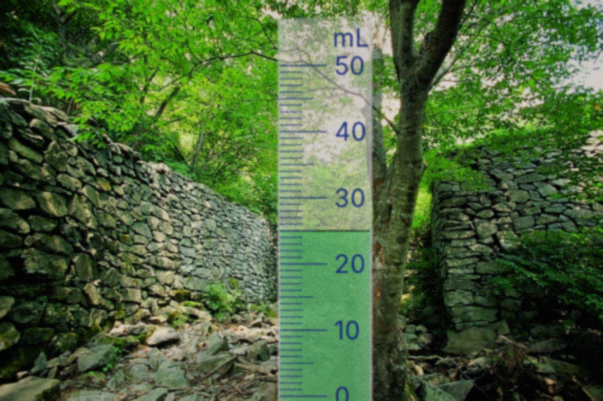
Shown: 25
